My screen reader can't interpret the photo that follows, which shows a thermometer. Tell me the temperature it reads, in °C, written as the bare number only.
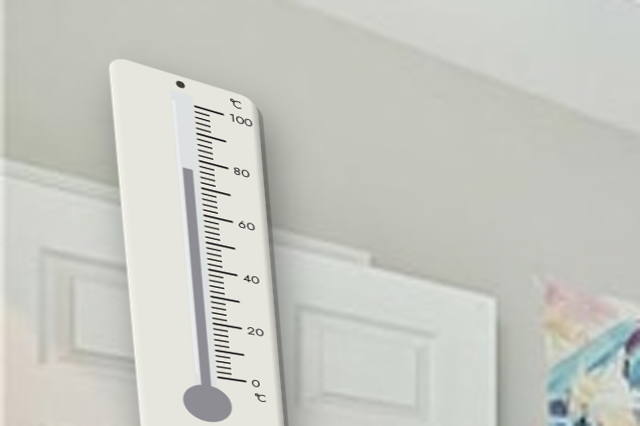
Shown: 76
